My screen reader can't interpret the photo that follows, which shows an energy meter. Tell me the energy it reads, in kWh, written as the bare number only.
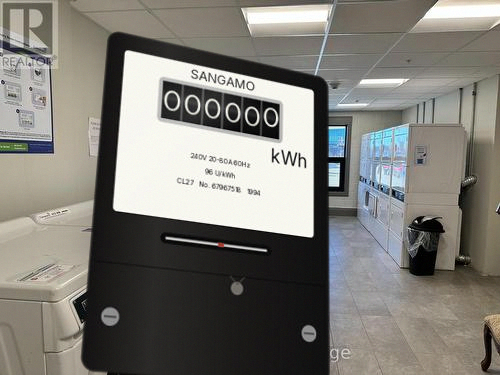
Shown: 0
